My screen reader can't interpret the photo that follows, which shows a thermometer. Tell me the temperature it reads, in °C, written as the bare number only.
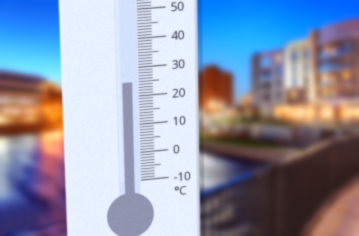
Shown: 25
